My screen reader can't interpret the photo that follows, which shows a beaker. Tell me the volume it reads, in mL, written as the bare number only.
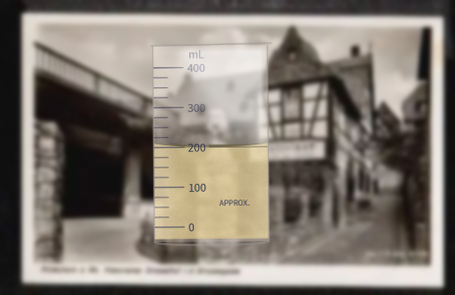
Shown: 200
